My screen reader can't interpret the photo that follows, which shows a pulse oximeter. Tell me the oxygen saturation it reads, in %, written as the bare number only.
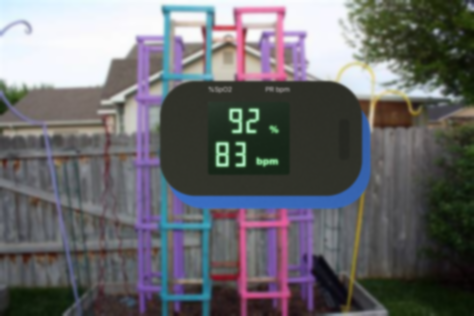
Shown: 92
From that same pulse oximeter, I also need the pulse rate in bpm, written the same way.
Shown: 83
